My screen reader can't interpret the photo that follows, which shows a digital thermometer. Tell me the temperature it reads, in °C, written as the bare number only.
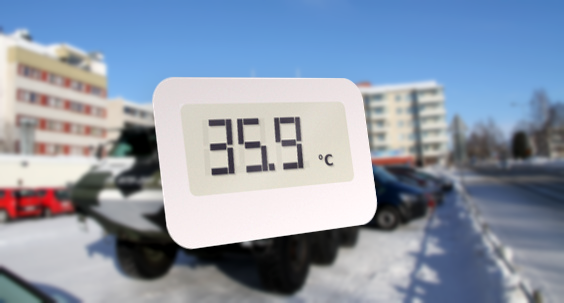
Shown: 35.9
